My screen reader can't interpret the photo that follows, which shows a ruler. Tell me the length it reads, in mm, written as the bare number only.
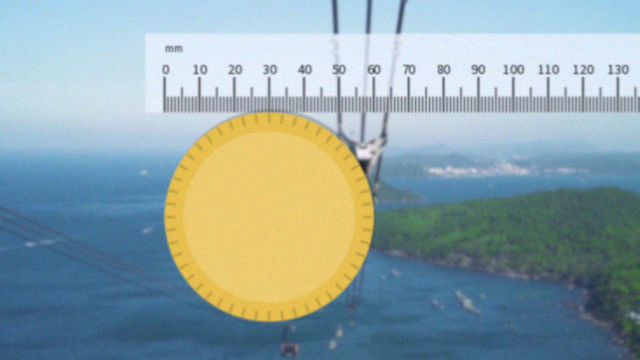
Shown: 60
